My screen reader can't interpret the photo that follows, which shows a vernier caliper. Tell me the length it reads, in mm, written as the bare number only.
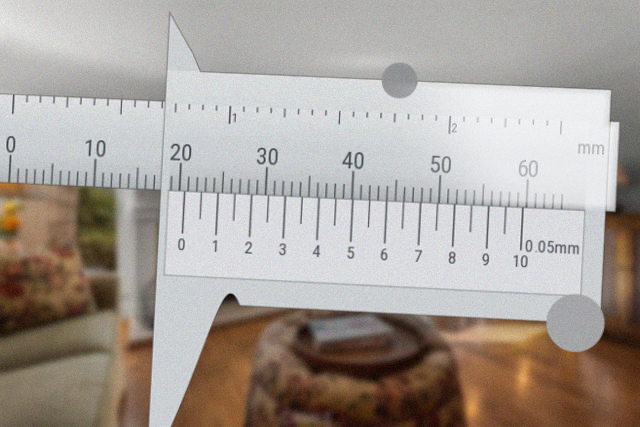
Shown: 20.6
